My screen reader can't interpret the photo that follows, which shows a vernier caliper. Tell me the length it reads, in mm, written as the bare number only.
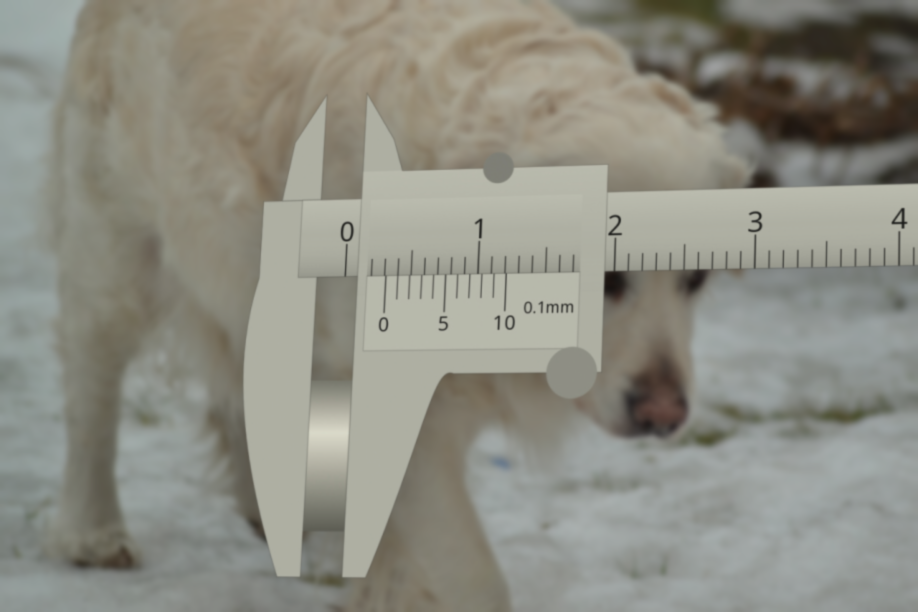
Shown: 3.1
